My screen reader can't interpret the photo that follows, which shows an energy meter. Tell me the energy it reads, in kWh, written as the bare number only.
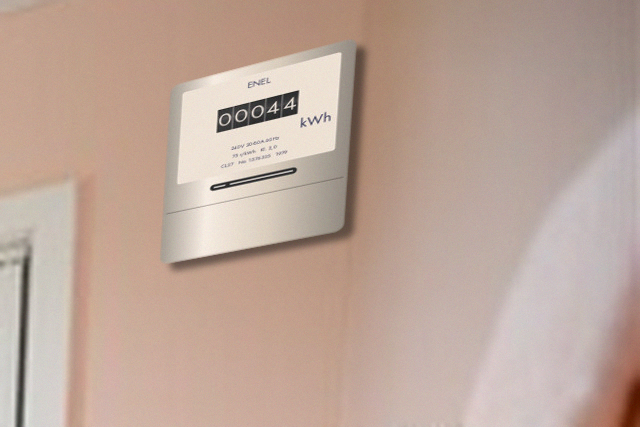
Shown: 44
